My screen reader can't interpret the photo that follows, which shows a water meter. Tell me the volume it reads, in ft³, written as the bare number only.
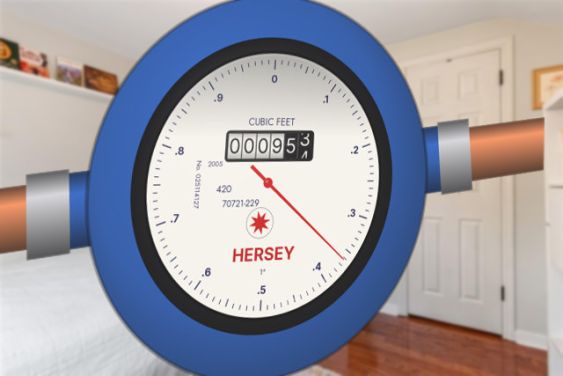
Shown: 953.36
